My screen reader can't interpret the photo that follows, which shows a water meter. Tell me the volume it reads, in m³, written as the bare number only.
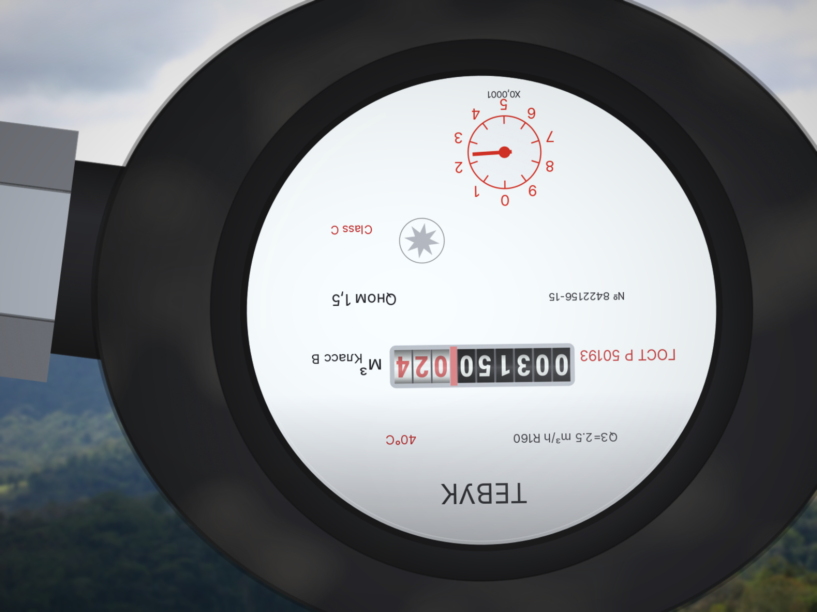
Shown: 3150.0242
